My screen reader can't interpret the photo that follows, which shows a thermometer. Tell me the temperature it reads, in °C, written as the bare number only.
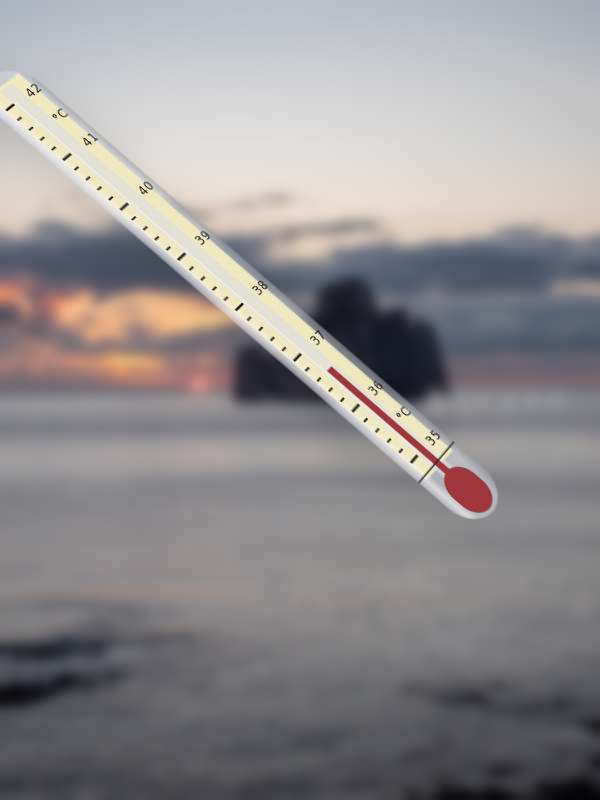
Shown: 36.6
